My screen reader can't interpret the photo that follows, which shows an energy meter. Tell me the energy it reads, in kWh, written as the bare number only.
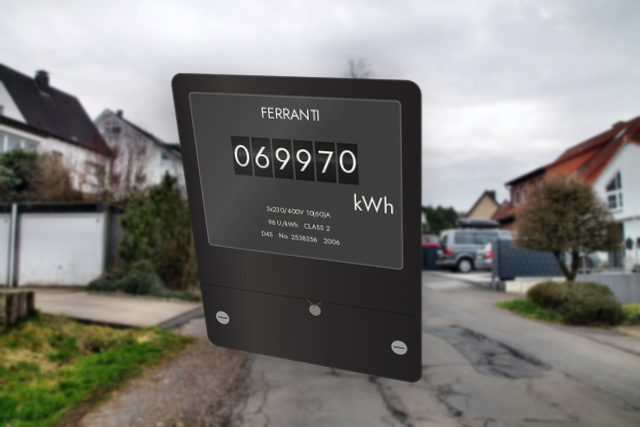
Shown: 69970
